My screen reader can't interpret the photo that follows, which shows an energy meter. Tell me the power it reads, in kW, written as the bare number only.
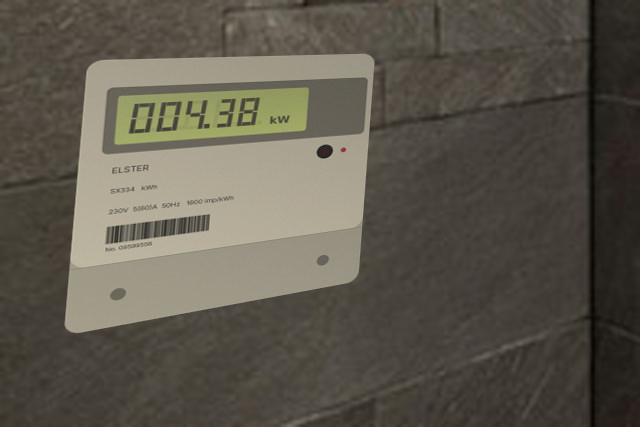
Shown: 4.38
